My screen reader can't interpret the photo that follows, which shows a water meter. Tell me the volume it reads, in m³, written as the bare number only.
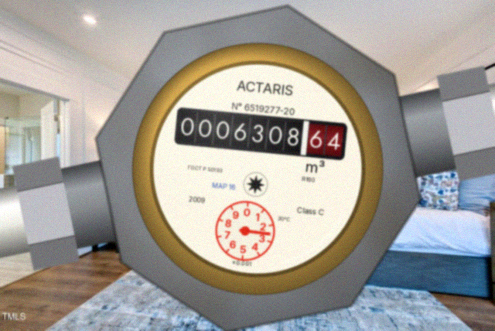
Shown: 6308.642
